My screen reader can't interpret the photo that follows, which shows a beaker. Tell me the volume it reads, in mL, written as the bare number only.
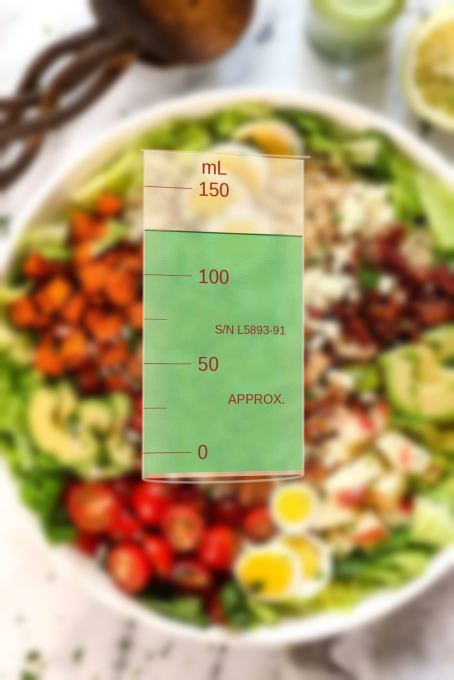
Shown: 125
